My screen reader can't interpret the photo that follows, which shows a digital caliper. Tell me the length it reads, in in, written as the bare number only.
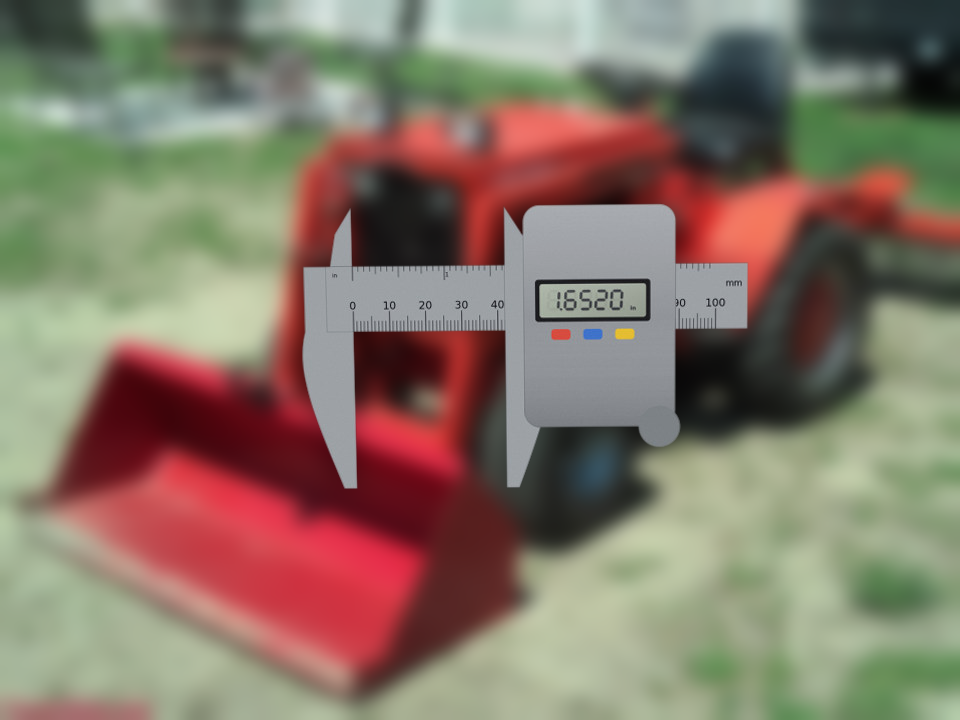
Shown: 1.6520
